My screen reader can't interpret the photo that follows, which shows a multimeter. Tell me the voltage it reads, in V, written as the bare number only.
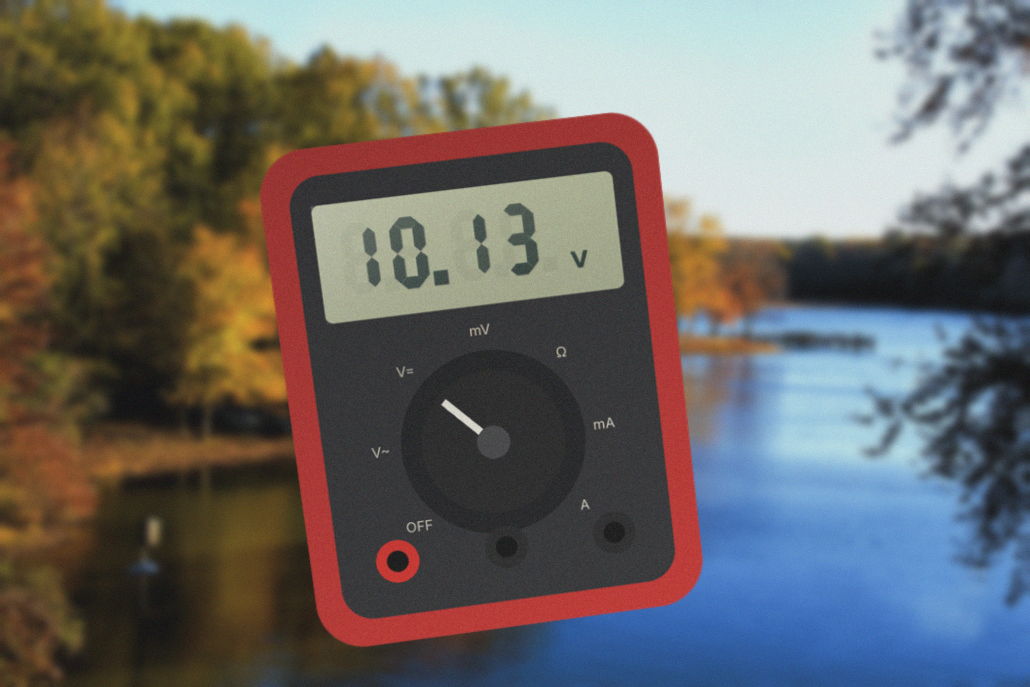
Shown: 10.13
